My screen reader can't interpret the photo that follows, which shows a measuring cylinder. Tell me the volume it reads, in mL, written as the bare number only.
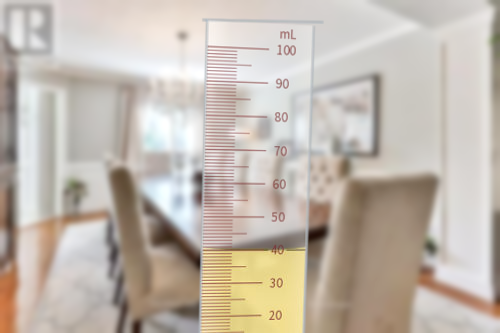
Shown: 40
